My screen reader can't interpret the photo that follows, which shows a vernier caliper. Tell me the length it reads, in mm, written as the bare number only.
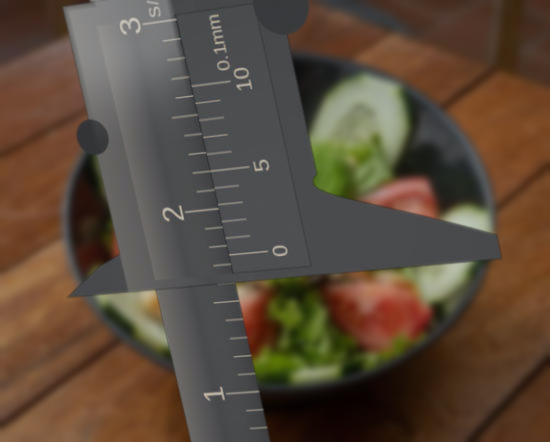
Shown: 17.5
